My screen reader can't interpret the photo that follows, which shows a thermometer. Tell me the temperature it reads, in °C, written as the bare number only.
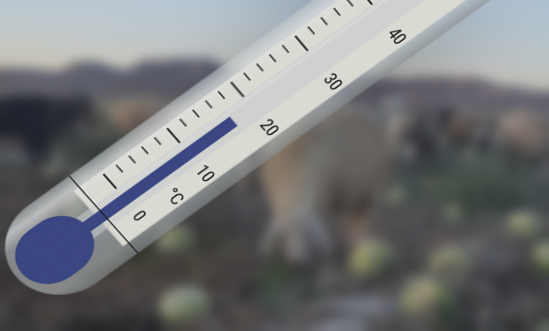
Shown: 17
